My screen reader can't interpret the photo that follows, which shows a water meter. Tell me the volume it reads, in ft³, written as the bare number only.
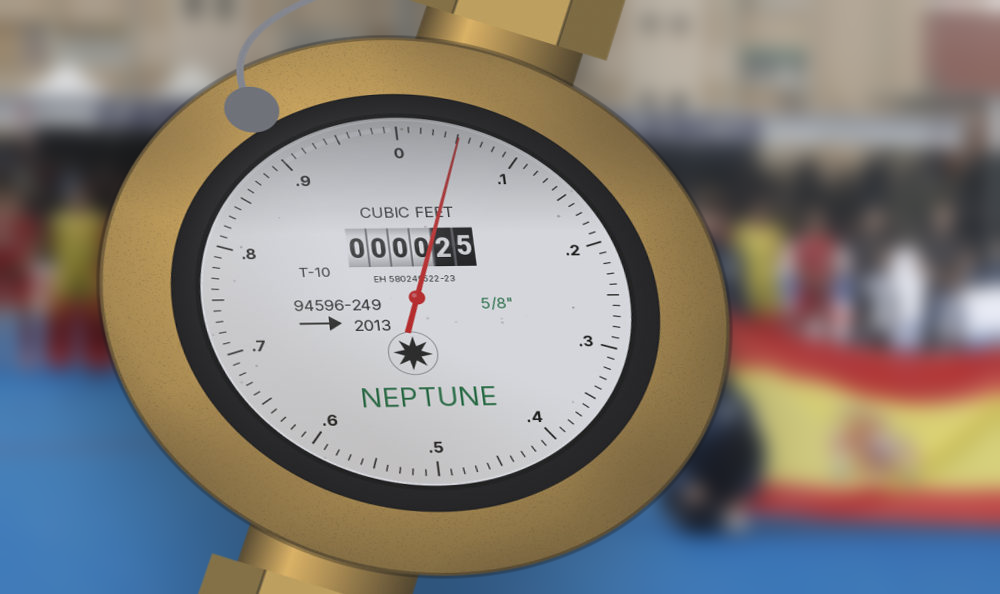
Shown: 25.05
